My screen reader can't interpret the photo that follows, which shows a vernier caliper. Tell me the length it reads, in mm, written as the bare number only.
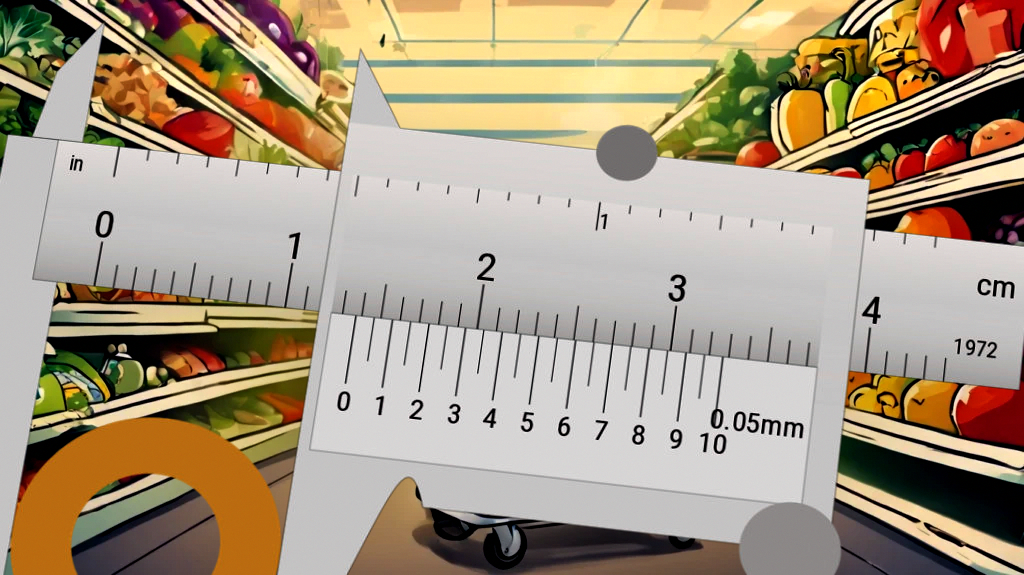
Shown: 13.7
